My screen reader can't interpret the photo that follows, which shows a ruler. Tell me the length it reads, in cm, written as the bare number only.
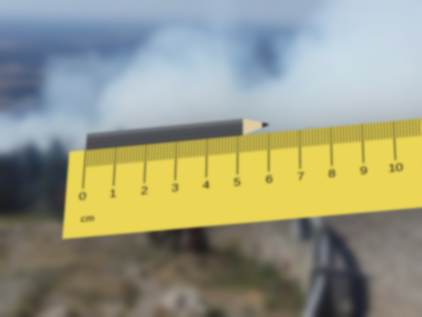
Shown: 6
